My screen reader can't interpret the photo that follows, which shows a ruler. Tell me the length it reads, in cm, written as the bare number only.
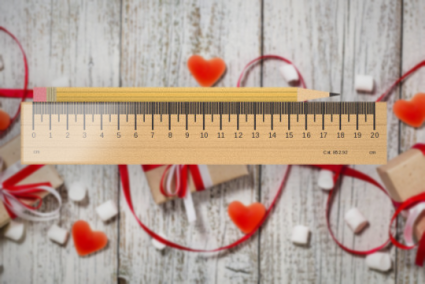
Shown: 18
